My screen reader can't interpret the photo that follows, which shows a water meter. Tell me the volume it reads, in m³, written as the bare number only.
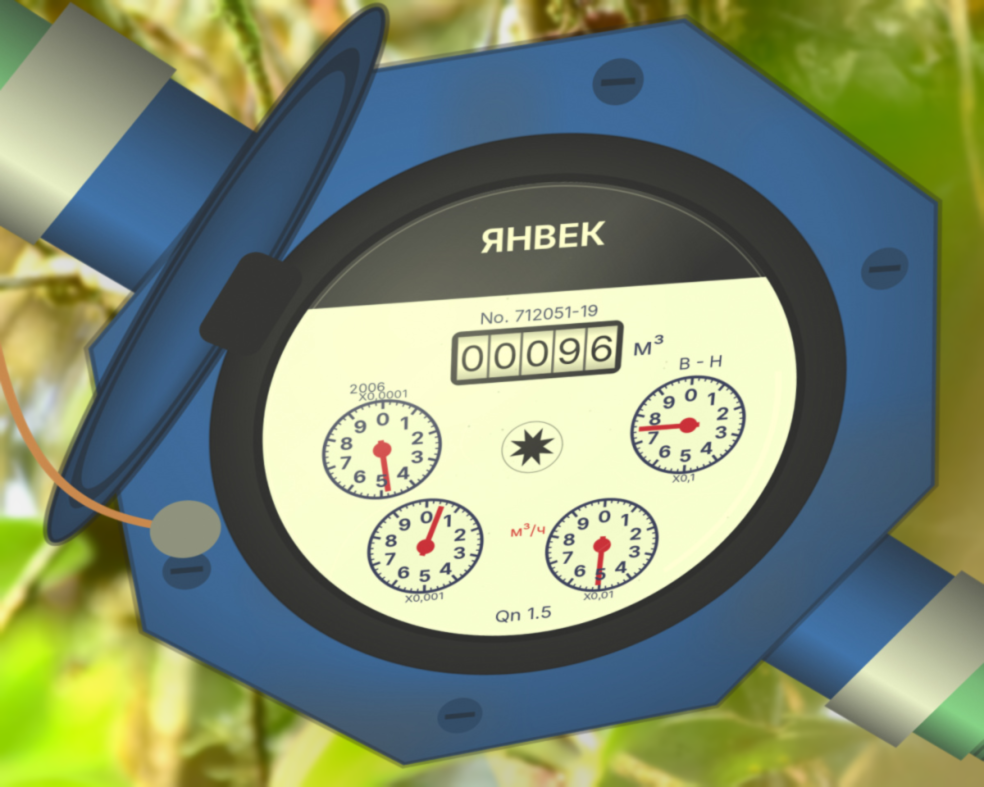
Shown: 96.7504
